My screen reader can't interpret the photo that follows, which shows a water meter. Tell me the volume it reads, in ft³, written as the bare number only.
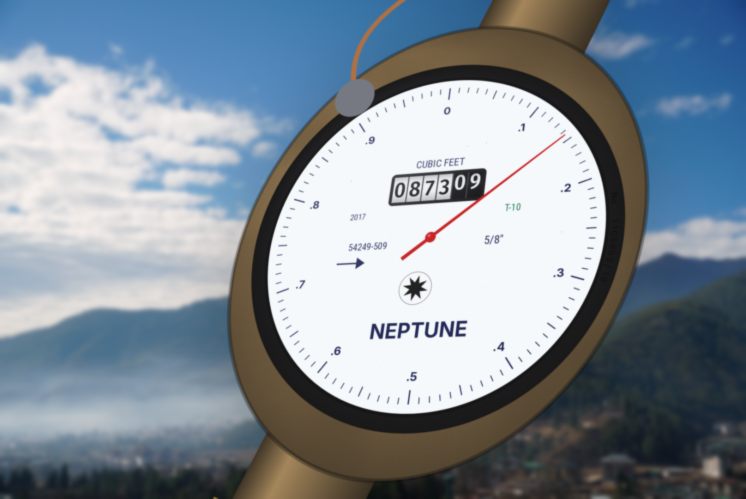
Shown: 87309.14
